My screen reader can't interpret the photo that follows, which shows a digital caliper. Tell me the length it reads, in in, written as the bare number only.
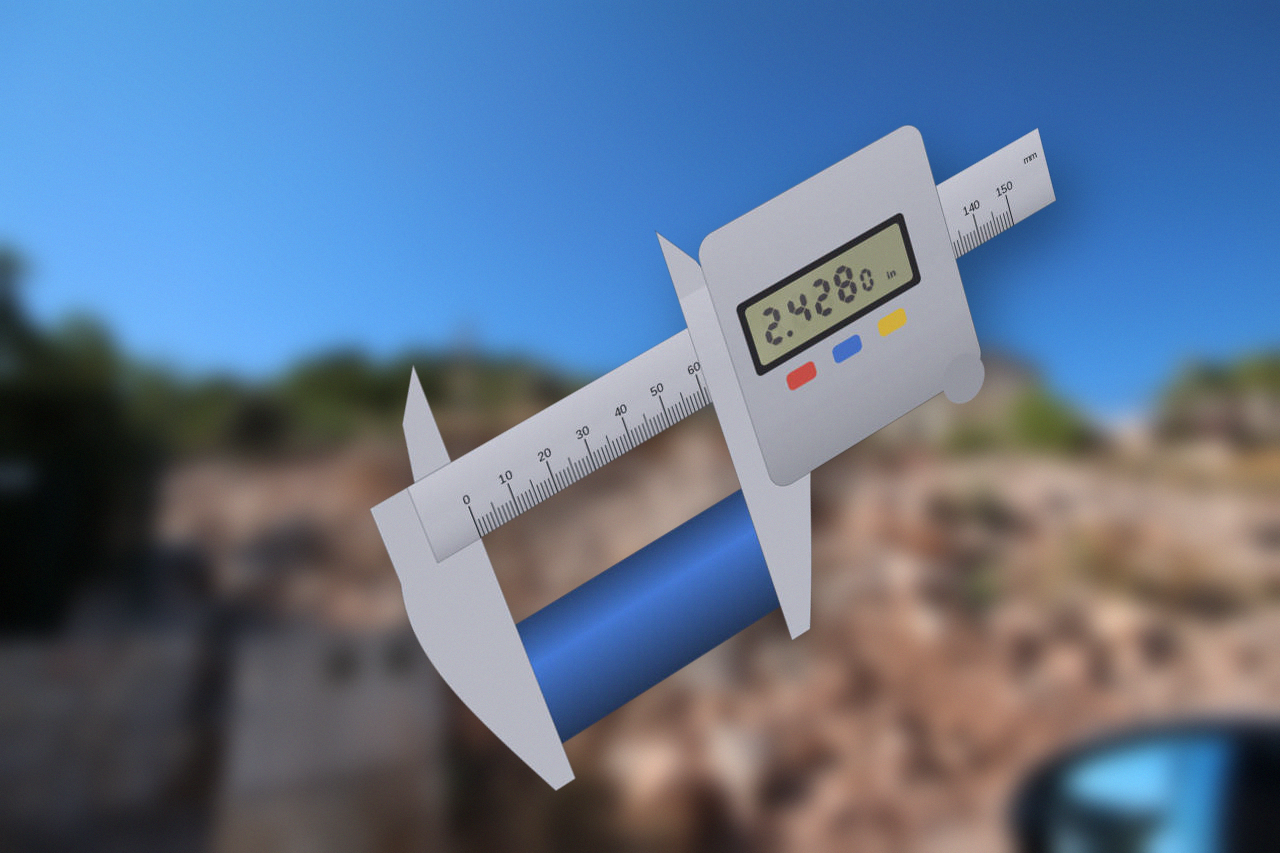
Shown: 2.4280
